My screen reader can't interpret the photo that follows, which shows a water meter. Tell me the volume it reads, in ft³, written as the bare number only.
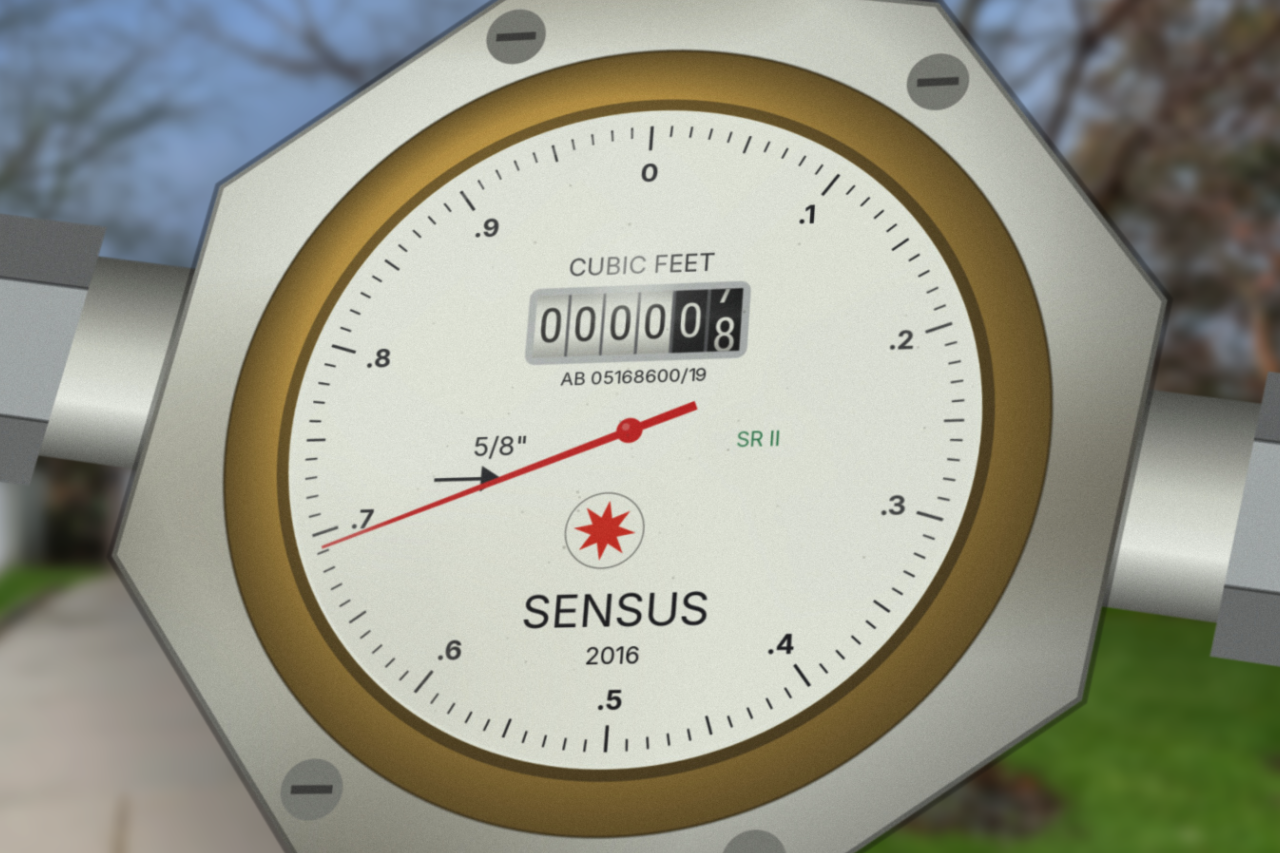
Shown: 7.69
